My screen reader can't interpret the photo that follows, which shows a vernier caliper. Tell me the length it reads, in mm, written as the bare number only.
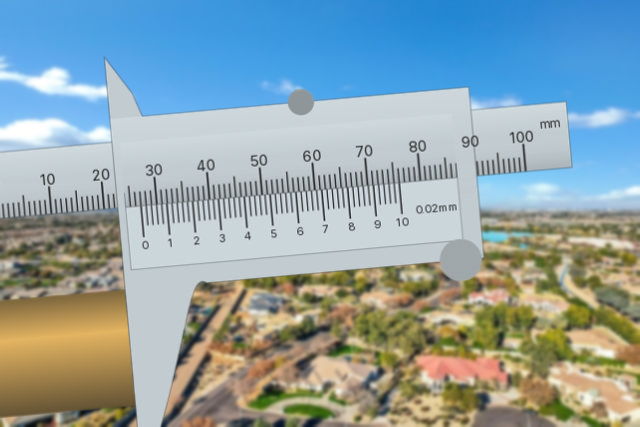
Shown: 27.0
